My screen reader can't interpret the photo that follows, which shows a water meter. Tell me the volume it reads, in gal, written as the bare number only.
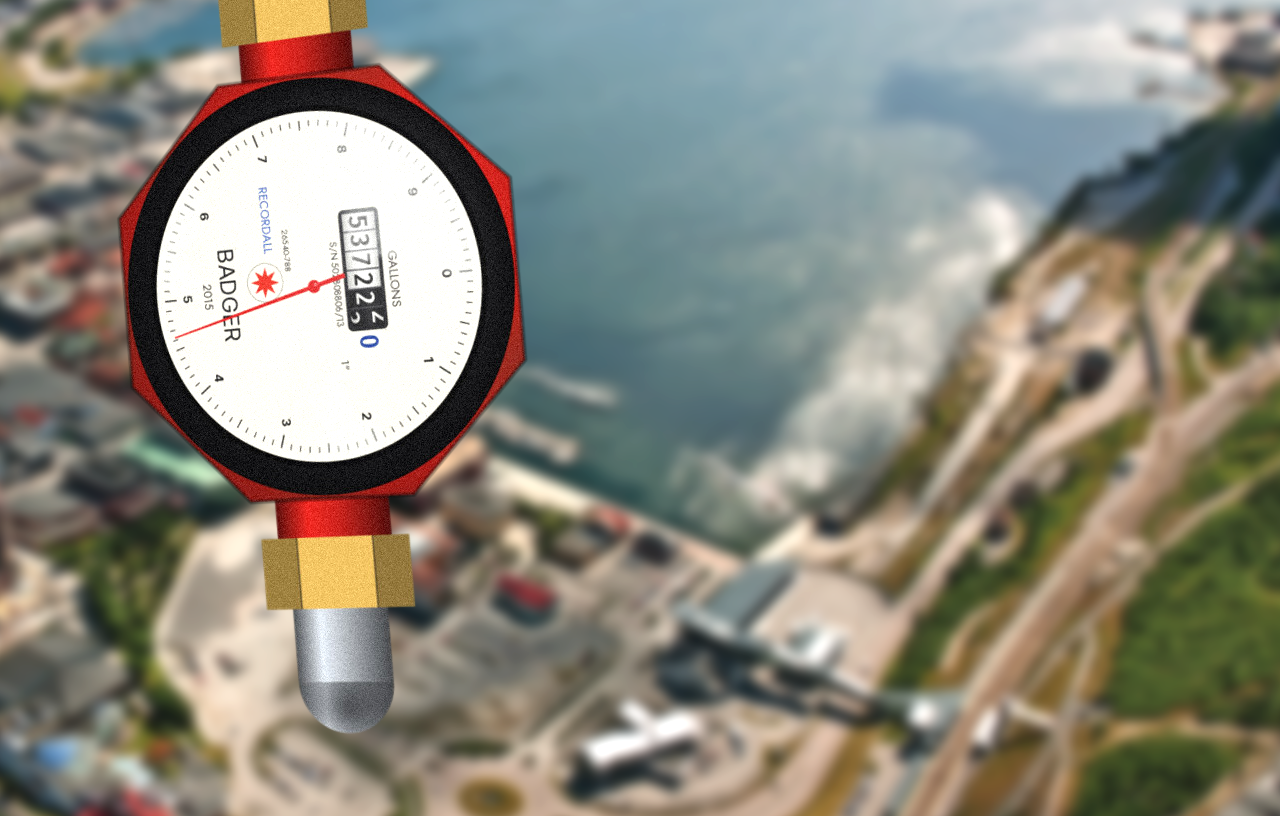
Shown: 5372224.6
